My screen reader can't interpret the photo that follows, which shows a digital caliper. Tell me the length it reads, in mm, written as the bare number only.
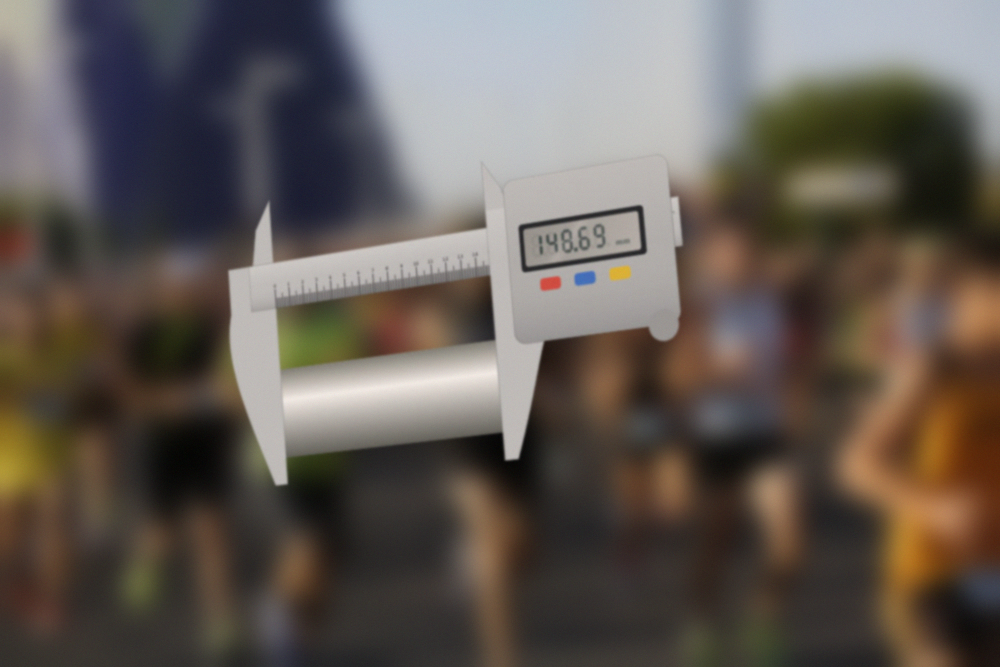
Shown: 148.69
